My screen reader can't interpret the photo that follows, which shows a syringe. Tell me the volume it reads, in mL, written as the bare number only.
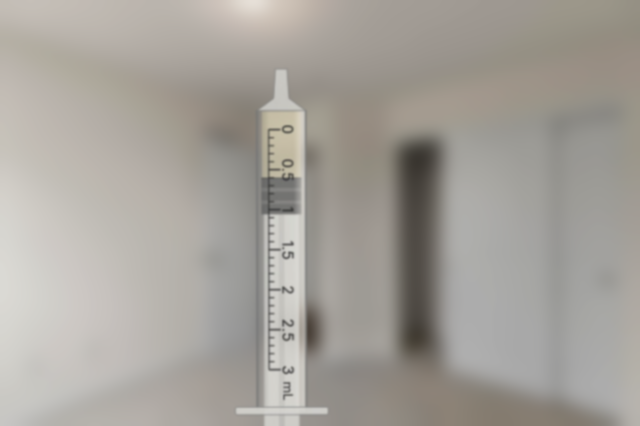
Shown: 0.6
